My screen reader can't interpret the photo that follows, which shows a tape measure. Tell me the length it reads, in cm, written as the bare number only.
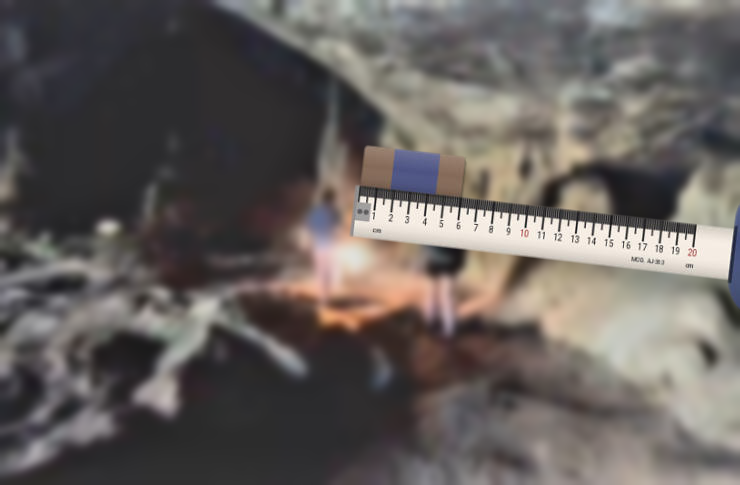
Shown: 6
